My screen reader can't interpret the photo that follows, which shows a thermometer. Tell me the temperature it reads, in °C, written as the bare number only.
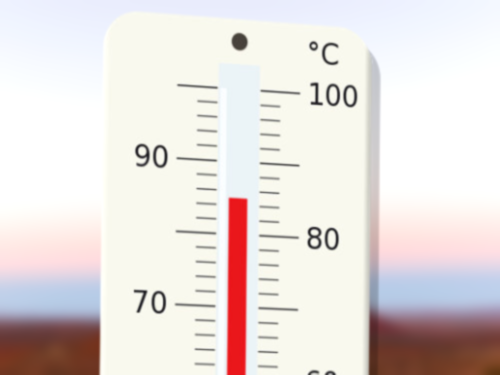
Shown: 85
